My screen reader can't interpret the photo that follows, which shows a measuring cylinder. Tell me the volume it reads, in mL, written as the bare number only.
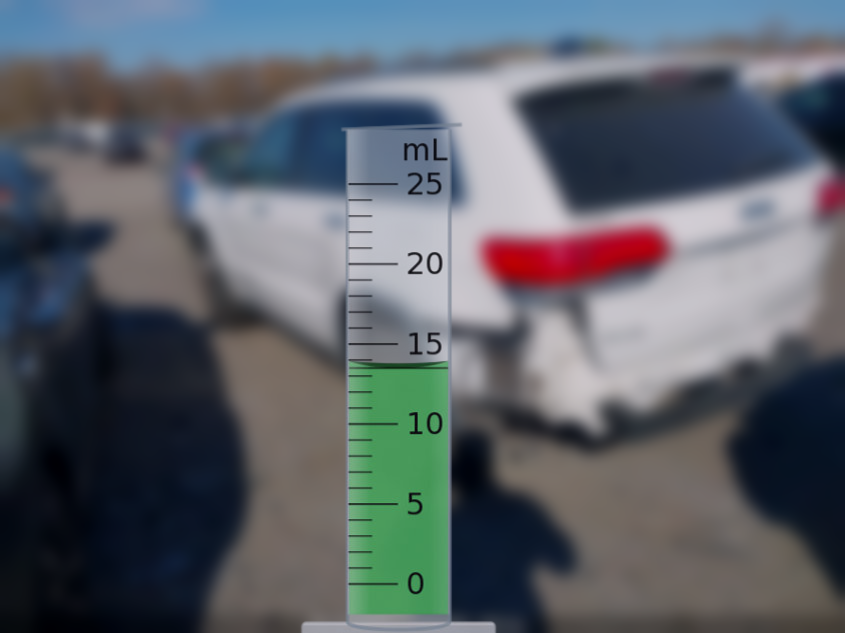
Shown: 13.5
